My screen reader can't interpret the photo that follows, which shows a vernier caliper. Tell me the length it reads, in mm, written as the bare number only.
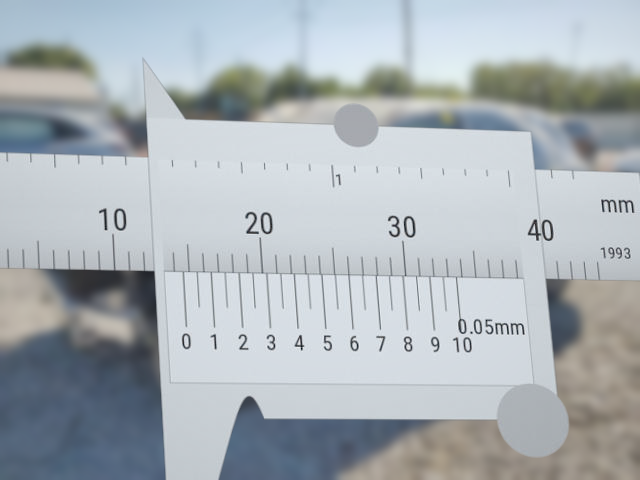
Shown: 14.6
